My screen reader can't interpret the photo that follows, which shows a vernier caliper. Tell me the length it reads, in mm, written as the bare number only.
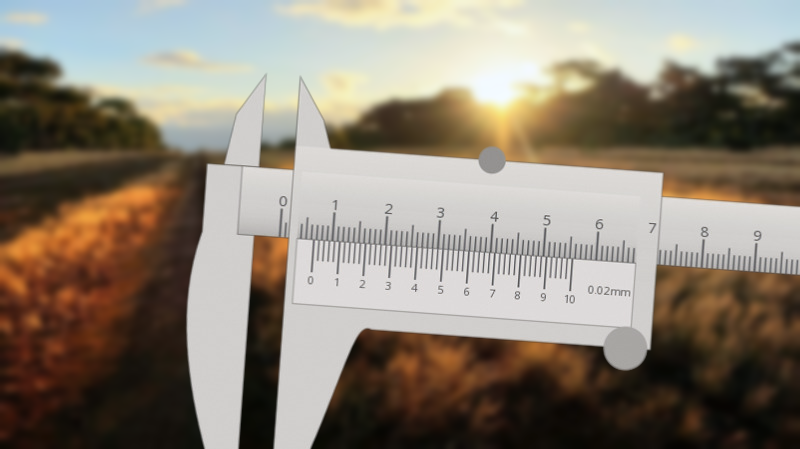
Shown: 6.5
